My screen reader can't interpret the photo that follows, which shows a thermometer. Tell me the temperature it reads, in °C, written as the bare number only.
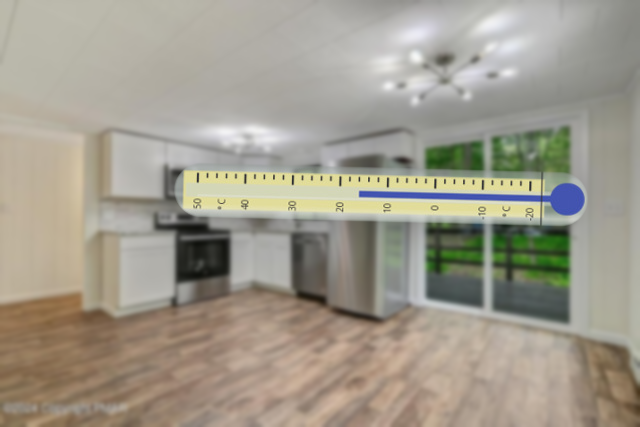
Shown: 16
